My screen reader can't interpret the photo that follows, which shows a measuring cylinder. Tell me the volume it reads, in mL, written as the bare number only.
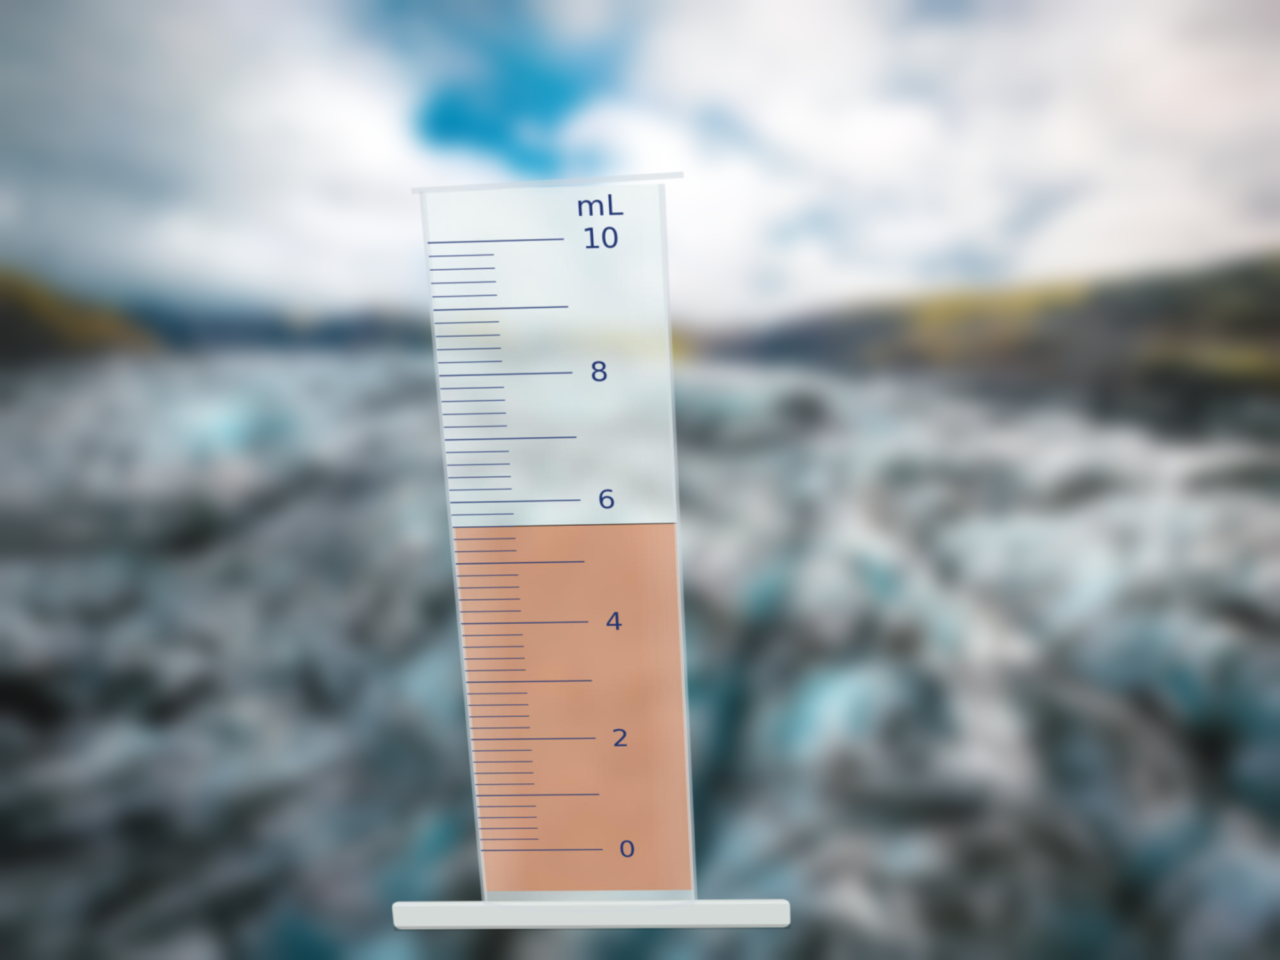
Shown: 5.6
